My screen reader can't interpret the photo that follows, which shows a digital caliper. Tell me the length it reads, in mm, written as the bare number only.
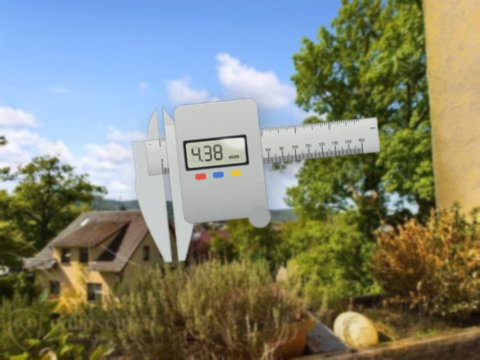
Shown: 4.38
